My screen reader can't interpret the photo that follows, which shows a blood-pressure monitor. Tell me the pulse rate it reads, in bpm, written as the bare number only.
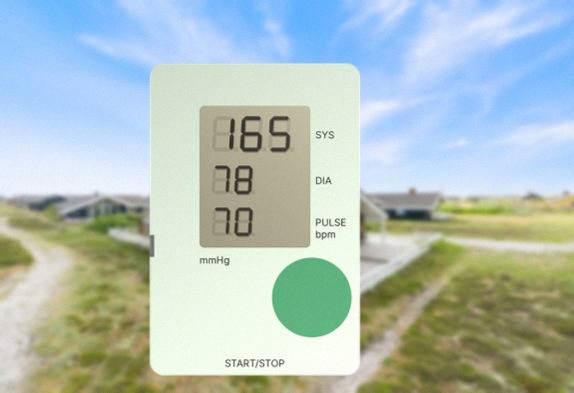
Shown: 70
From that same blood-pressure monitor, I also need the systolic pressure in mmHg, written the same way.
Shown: 165
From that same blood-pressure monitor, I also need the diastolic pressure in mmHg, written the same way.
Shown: 78
